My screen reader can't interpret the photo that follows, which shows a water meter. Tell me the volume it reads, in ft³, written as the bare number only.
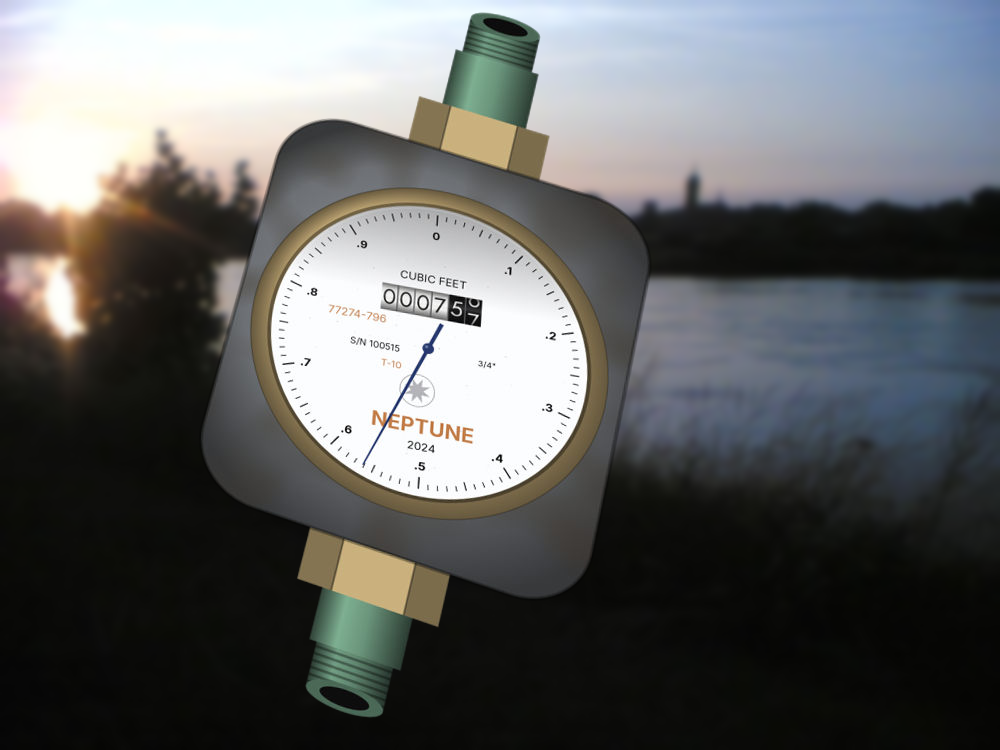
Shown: 756.56
